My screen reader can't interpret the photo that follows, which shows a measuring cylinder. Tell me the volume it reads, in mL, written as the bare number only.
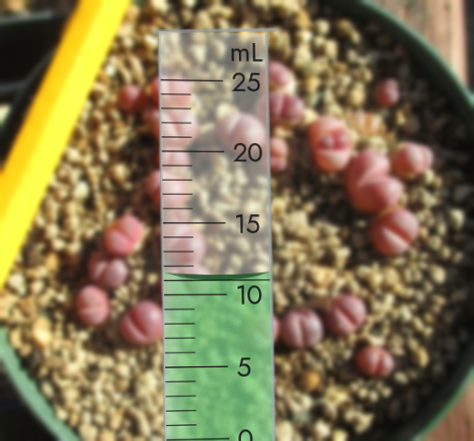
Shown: 11
